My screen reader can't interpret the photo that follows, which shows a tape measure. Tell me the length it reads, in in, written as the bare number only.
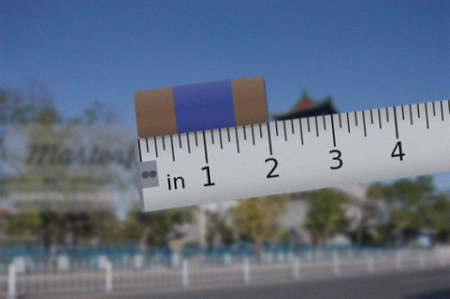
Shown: 2
